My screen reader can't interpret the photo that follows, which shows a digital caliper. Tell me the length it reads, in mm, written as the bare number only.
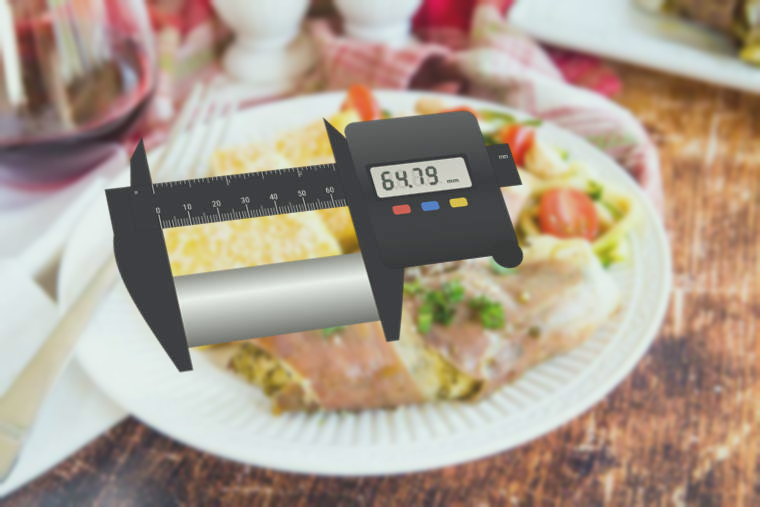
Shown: 64.79
